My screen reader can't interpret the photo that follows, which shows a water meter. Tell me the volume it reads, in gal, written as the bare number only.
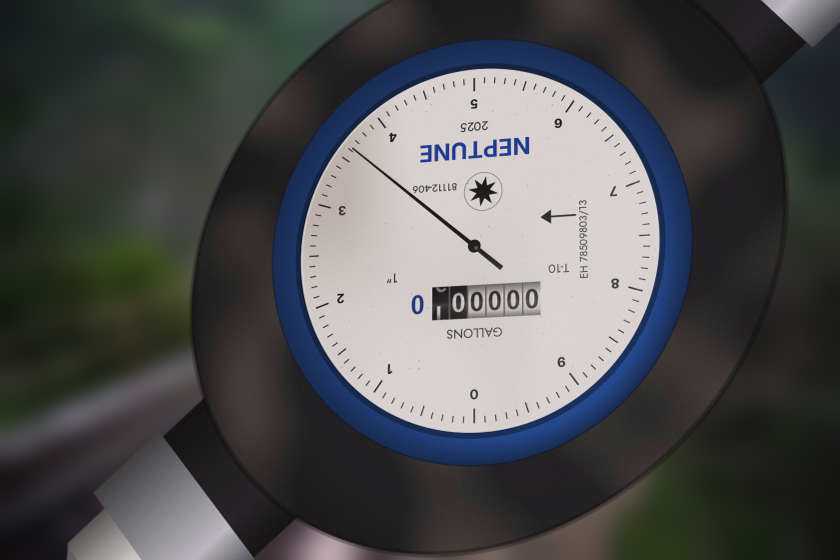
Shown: 13.6
